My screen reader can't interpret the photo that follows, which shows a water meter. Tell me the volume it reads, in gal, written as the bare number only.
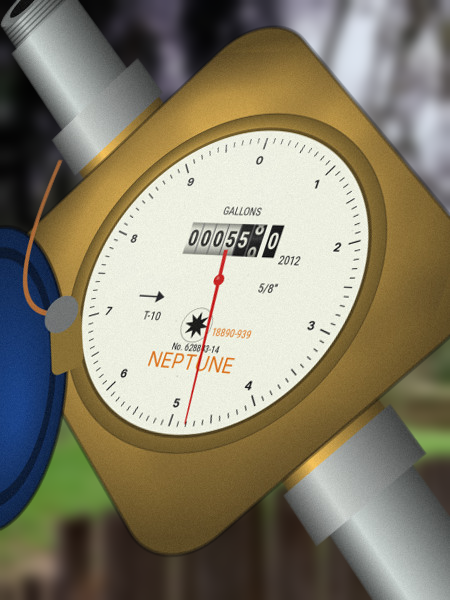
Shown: 5584.8
